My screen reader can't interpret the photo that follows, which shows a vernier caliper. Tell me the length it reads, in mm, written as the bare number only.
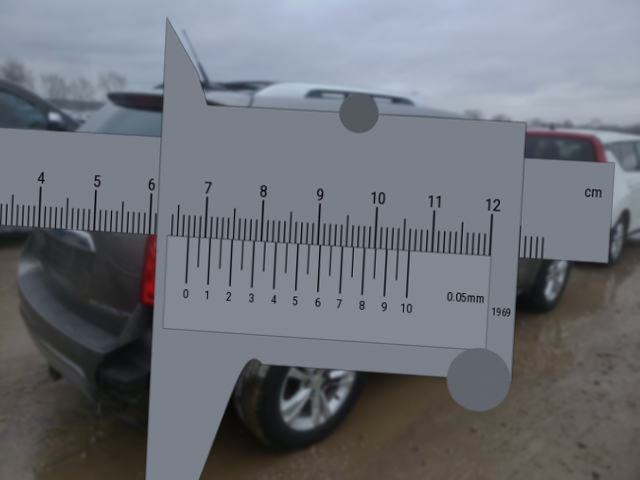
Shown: 67.0
